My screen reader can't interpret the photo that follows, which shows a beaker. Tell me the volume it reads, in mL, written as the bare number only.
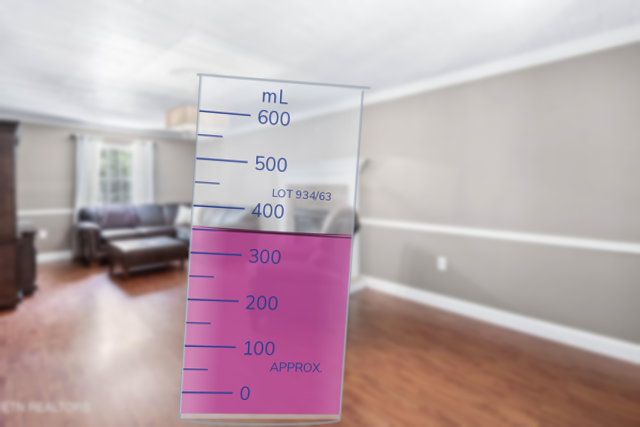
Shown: 350
